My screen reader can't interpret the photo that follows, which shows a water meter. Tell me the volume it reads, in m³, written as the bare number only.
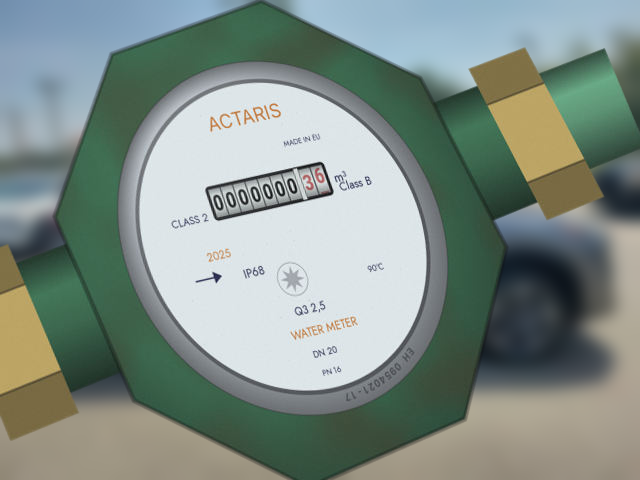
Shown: 0.36
